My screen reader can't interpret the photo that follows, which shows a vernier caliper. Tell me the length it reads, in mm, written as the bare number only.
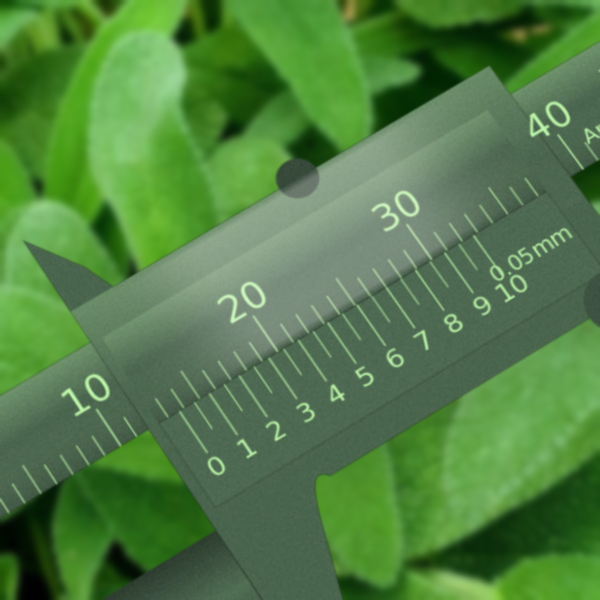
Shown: 13.7
